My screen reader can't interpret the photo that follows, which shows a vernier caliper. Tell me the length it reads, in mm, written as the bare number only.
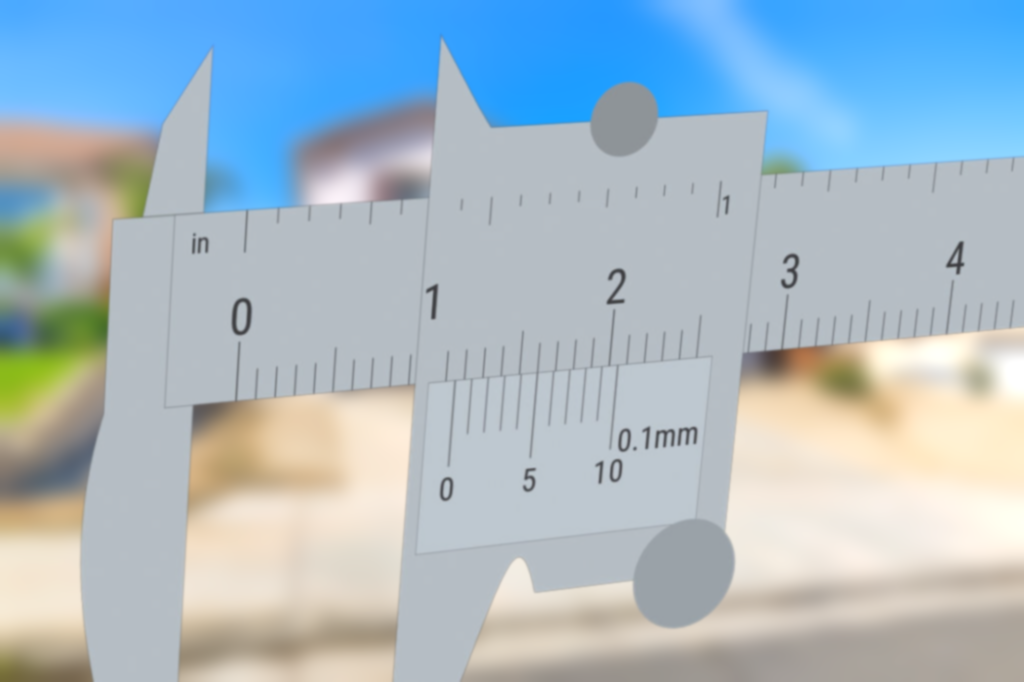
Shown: 11.5
